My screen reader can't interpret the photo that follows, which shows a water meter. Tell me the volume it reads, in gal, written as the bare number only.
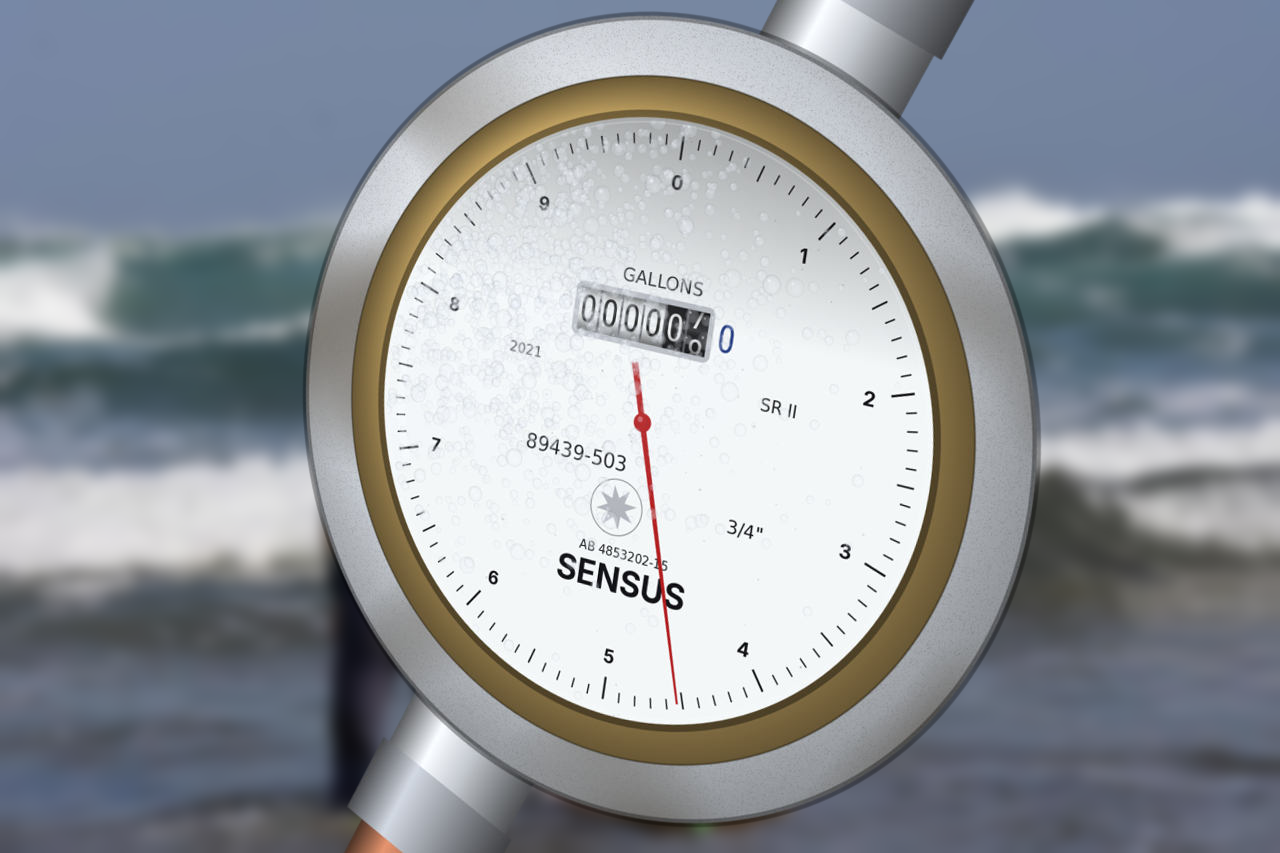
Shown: 74.5
